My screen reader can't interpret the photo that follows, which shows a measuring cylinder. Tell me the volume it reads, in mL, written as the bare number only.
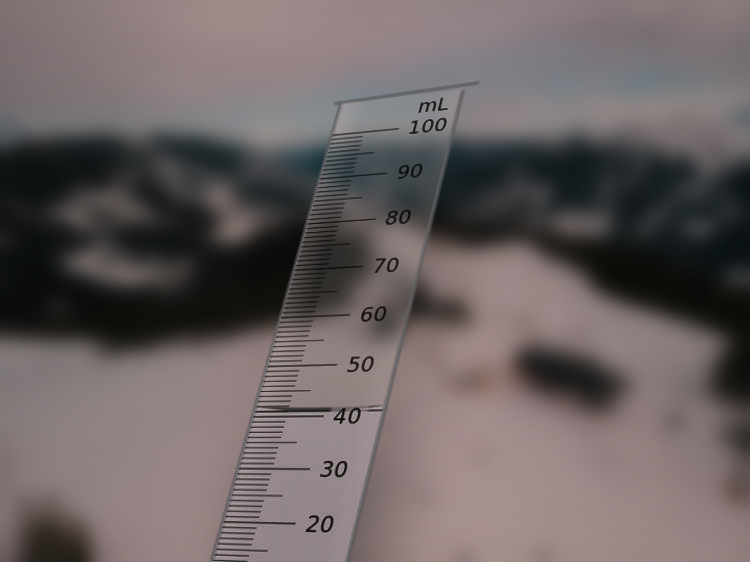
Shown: 41
